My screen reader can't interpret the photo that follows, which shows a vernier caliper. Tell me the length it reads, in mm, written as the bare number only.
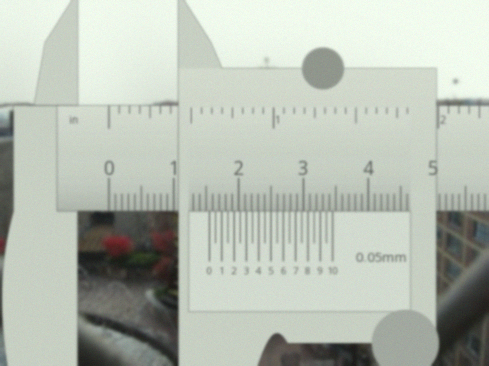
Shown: 15.5
